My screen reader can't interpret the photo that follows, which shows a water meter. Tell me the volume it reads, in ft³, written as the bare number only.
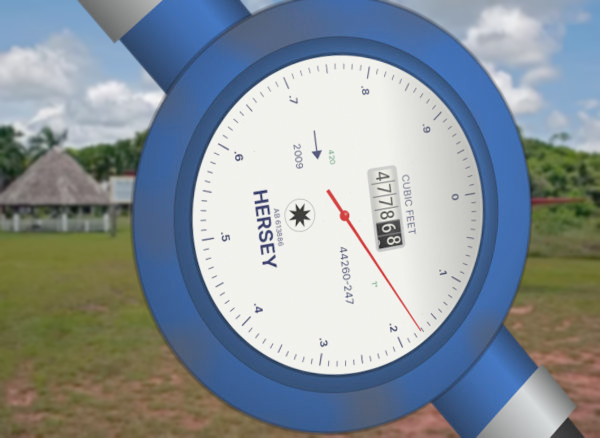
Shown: 477868.17
